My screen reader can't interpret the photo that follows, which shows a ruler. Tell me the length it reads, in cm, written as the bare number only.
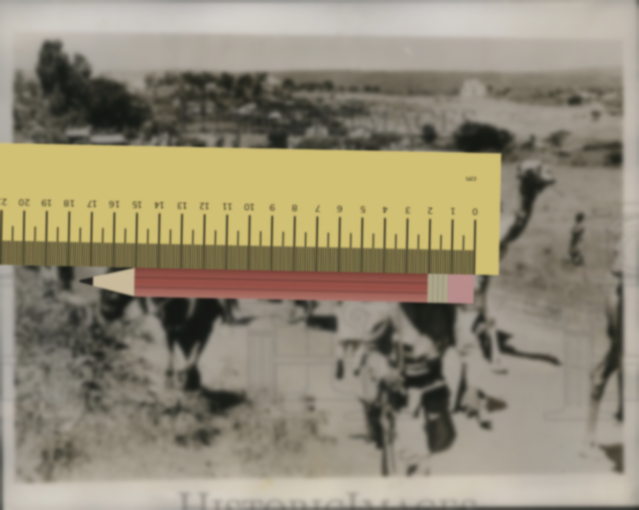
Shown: 17.5
